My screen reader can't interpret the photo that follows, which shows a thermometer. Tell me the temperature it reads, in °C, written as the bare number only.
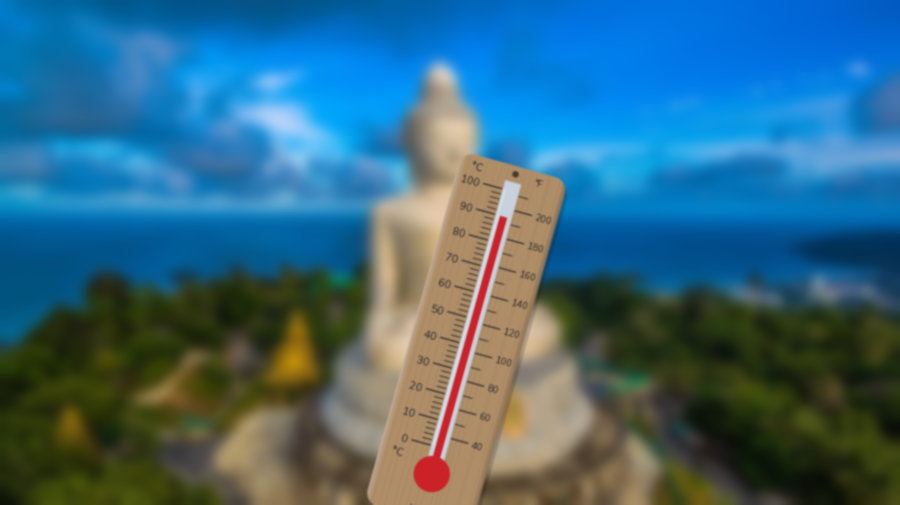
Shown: 90
